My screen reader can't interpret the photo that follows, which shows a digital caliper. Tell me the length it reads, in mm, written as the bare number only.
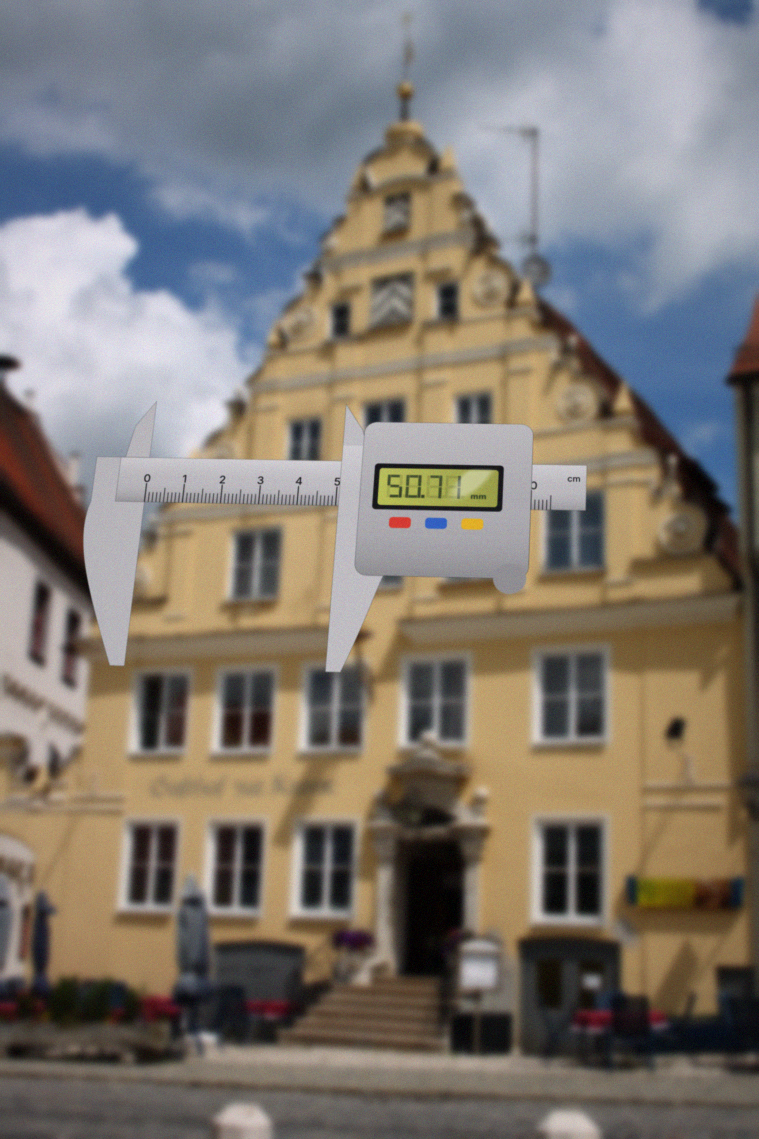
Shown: 50.71
